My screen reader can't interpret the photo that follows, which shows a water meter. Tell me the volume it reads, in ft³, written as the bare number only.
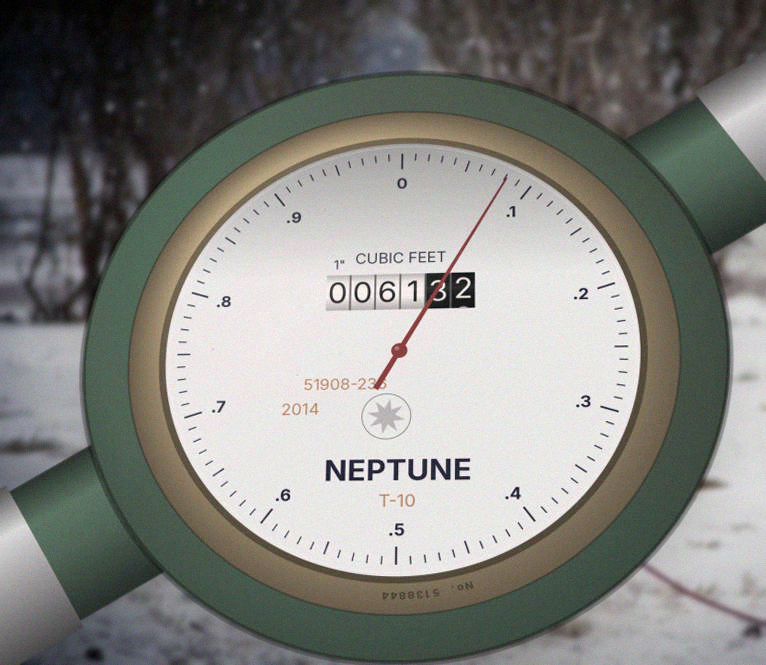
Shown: 6132.08
